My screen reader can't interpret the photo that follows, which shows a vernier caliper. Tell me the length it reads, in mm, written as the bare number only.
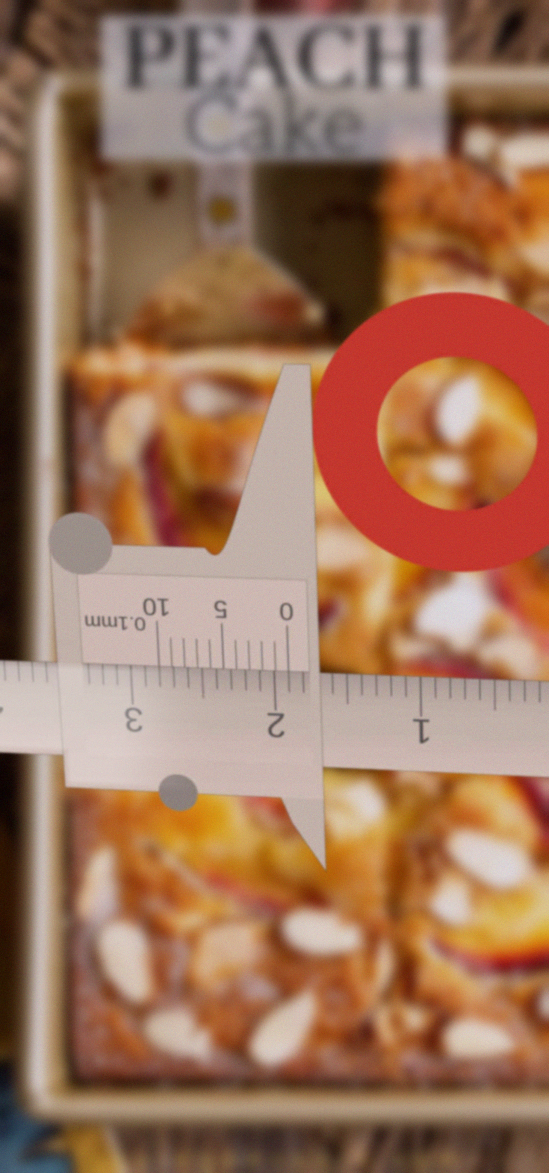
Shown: 19.0
